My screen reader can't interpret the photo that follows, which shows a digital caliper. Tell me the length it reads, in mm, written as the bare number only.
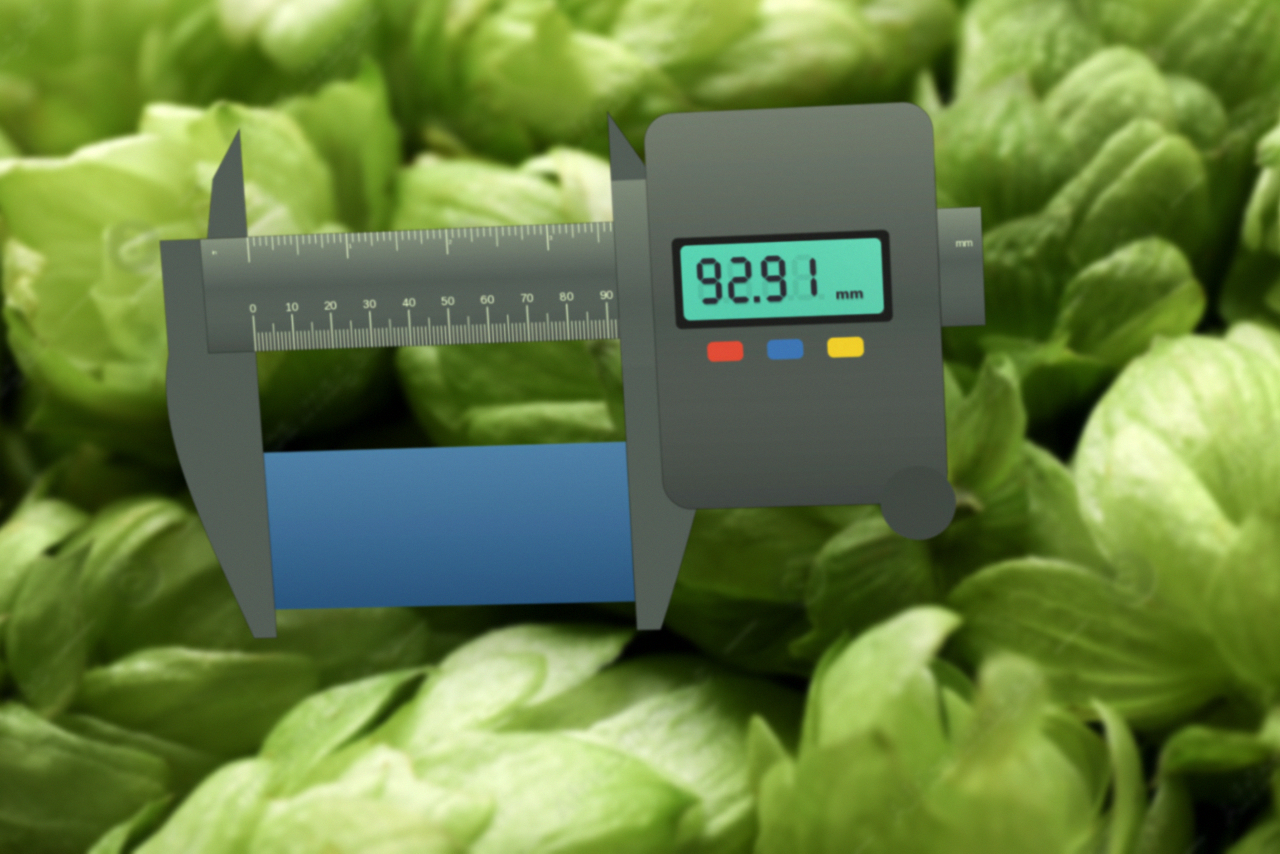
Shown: 92.91
